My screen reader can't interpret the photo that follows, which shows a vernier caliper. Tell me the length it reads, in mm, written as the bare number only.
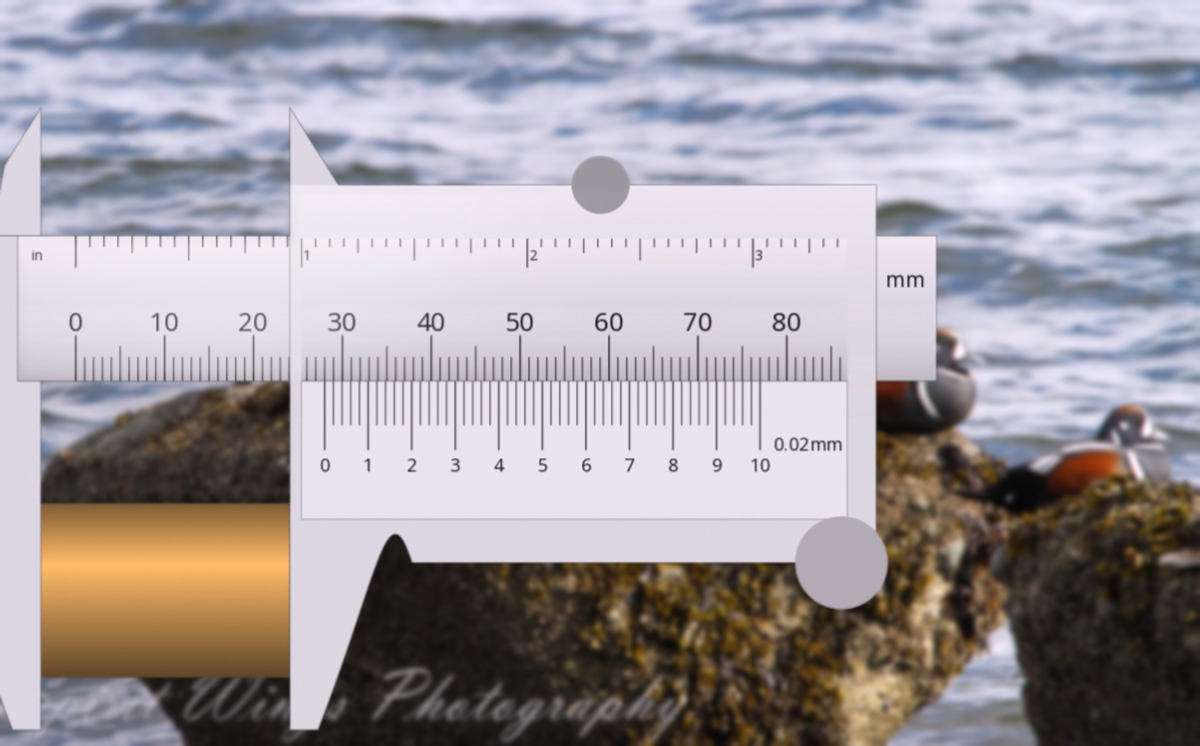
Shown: 28.0
